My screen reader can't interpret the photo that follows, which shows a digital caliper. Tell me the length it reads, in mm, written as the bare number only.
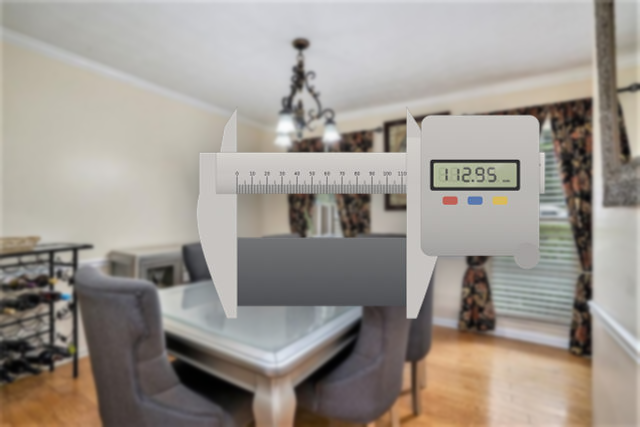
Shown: 112.95
